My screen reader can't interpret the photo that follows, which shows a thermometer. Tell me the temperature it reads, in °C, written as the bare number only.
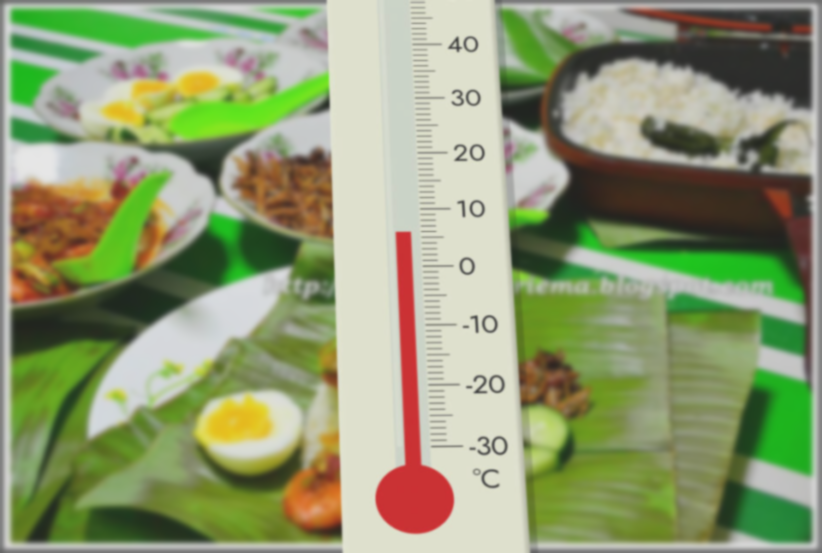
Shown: 6
